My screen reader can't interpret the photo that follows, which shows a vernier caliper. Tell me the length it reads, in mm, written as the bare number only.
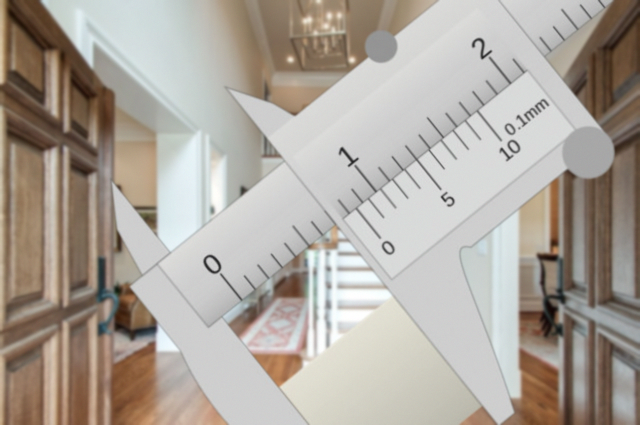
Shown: 8.5
